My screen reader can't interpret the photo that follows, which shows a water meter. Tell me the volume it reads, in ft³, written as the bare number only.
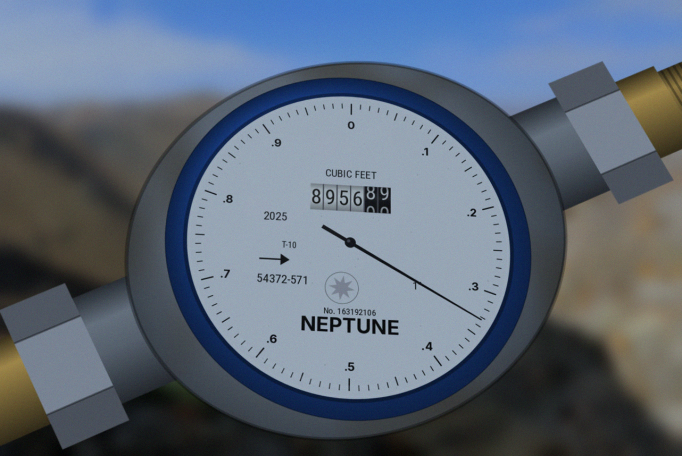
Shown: 895689.33
